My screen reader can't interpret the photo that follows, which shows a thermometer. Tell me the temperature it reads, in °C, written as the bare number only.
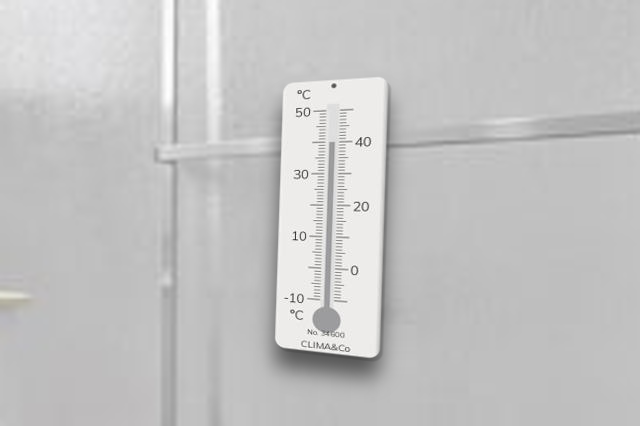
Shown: 40
